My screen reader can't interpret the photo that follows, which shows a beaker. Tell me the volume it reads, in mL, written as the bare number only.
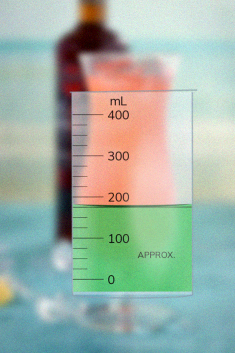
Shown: 175
